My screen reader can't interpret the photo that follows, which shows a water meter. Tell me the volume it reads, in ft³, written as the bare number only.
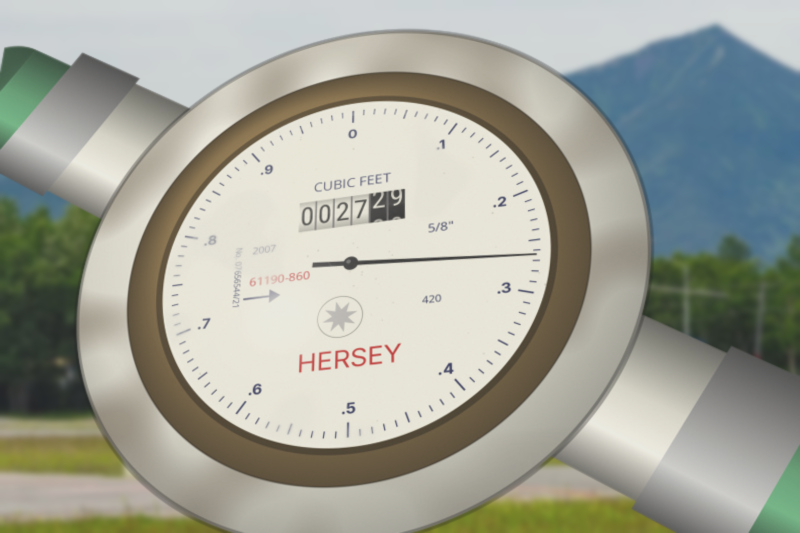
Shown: 2729.26
